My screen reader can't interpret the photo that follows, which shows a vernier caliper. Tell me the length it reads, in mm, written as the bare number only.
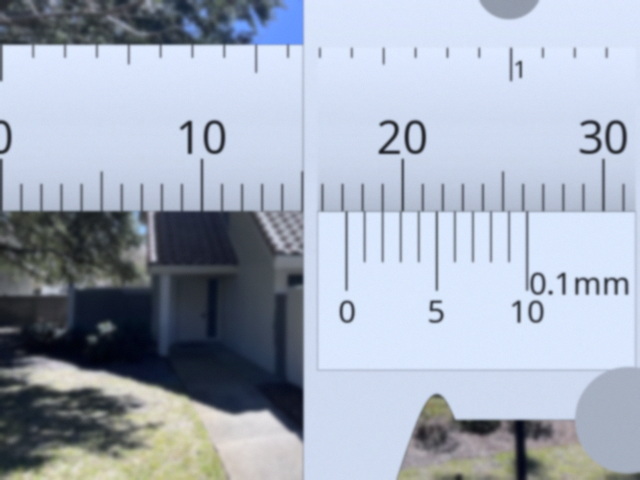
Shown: 17.2
